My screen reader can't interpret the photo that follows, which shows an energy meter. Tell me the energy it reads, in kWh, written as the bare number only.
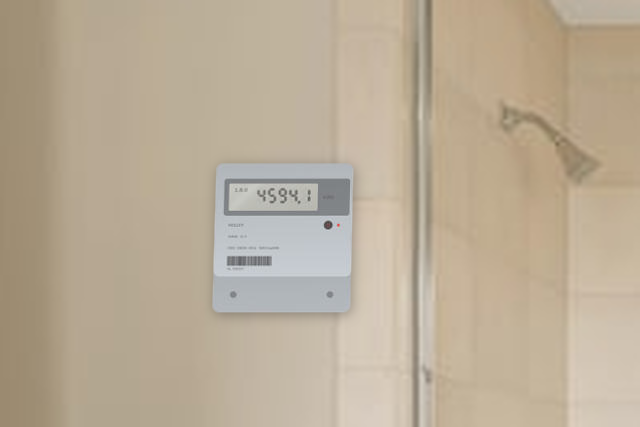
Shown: 4594.1
